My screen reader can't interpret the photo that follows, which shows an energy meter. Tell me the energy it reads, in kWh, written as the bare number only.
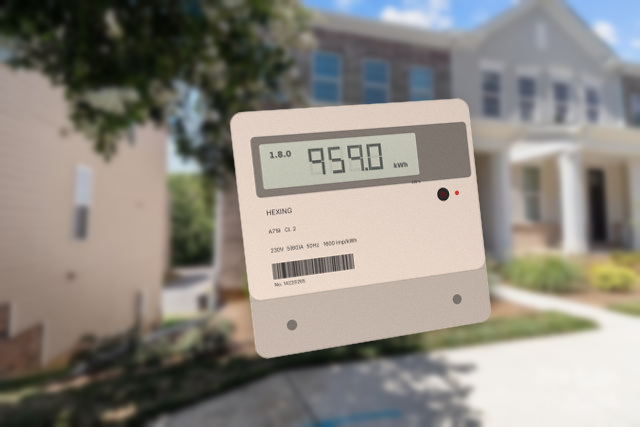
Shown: 959.0
